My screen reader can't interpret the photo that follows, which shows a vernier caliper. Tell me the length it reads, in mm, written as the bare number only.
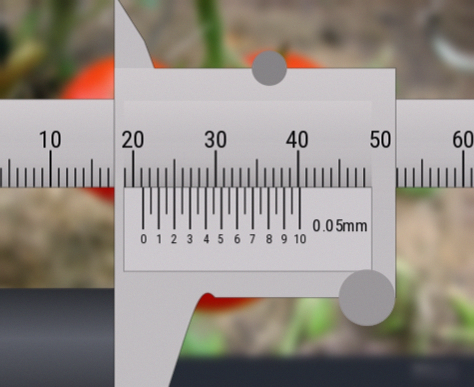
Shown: 21.2
